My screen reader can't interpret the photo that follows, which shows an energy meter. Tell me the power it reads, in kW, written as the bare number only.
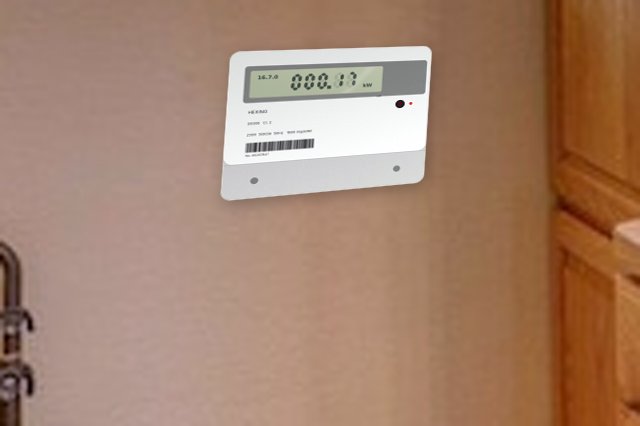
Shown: 0.17
